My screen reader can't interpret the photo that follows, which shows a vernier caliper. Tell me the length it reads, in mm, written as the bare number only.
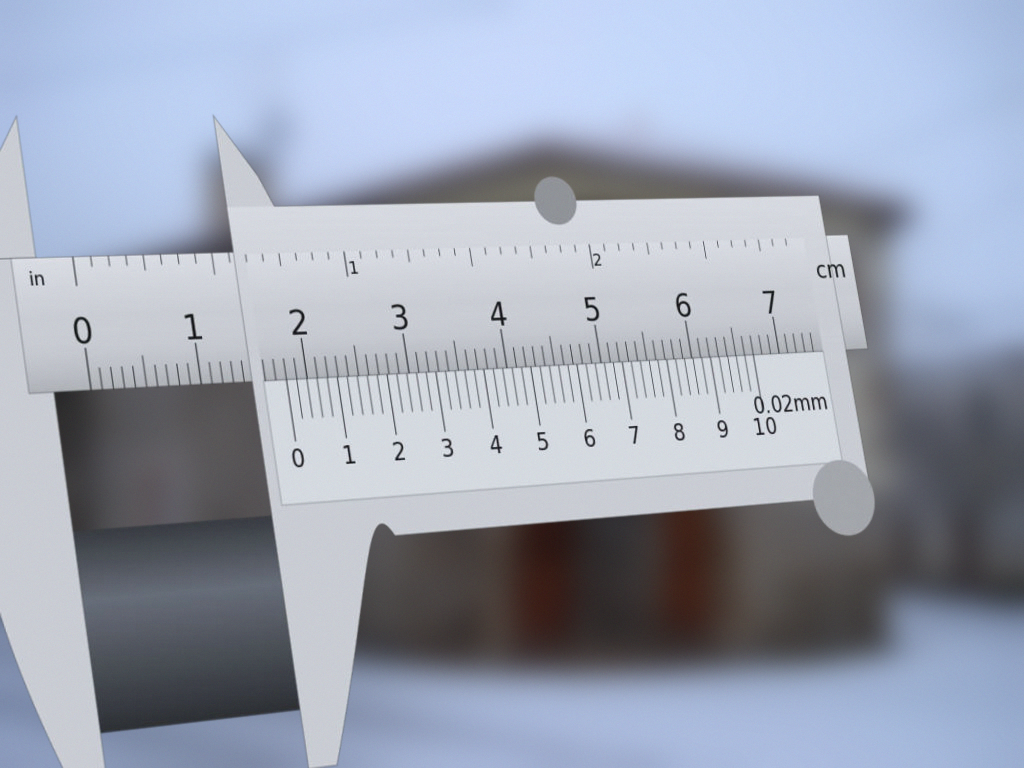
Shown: 18.0
